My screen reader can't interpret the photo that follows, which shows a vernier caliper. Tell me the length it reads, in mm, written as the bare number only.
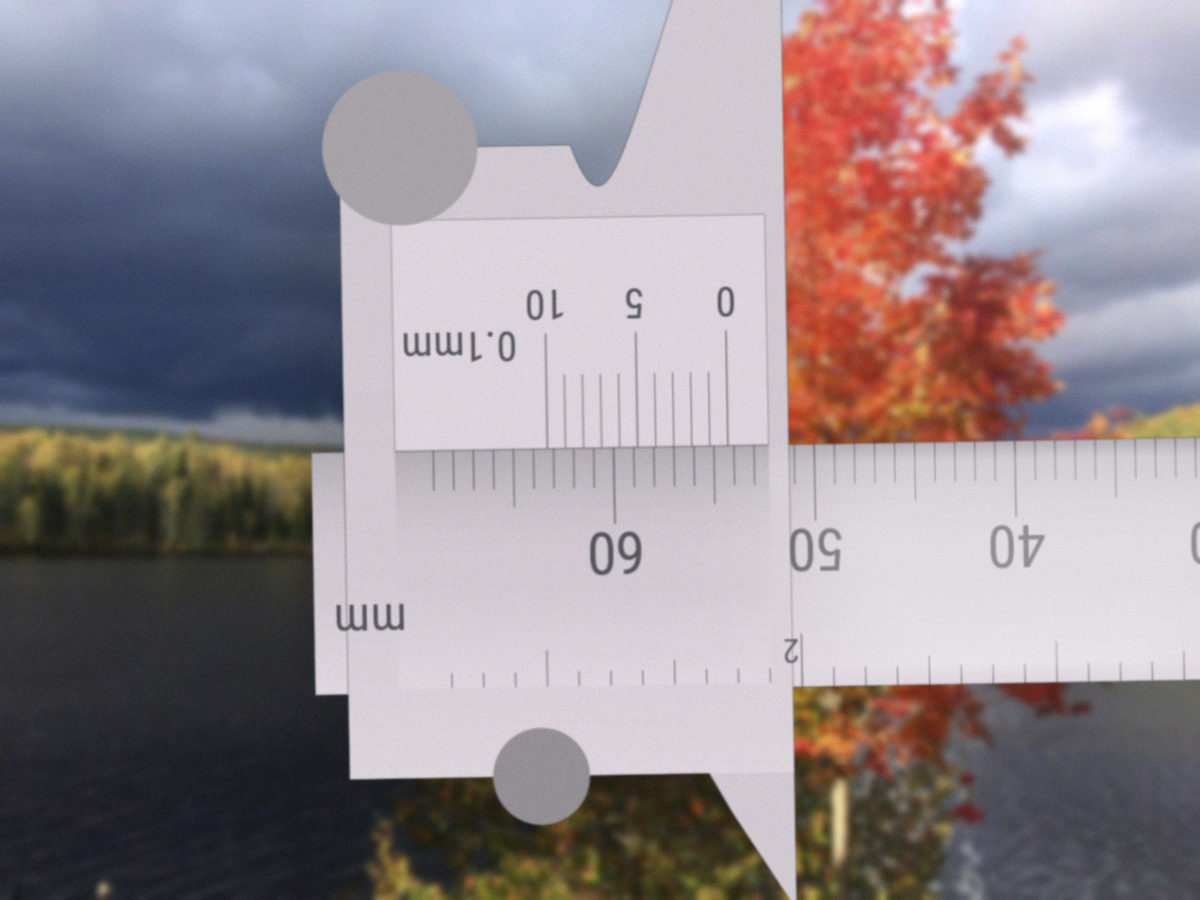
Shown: 54.3
